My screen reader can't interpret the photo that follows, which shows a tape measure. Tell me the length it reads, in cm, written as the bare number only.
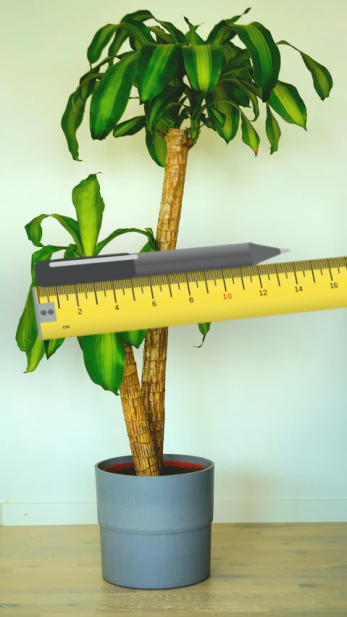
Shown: 14
